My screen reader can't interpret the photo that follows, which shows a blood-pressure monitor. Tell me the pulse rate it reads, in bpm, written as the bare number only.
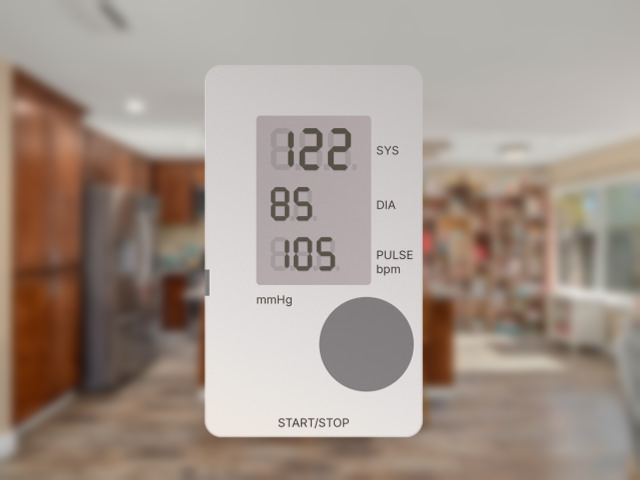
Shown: 105
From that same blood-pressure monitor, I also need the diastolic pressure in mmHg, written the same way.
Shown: 85
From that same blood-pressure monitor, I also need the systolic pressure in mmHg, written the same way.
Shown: 122
